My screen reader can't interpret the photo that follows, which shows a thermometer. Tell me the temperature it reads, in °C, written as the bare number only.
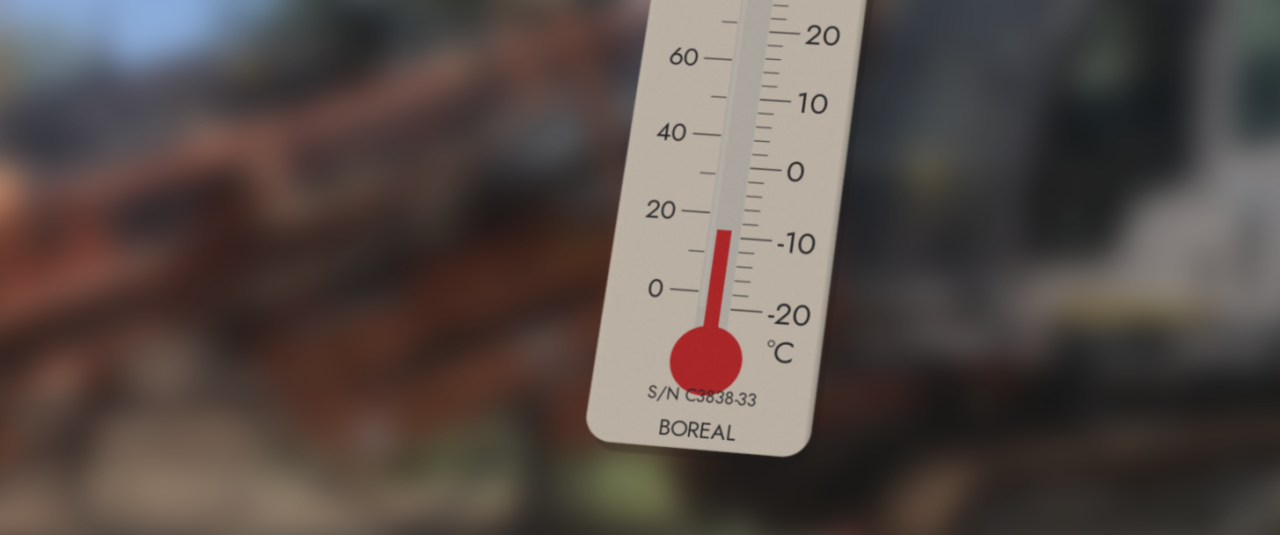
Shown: -9
